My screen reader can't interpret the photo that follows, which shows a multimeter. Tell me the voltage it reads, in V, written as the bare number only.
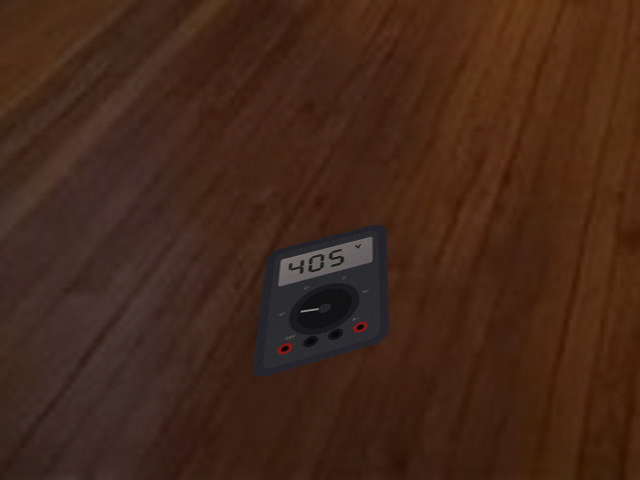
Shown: 405
